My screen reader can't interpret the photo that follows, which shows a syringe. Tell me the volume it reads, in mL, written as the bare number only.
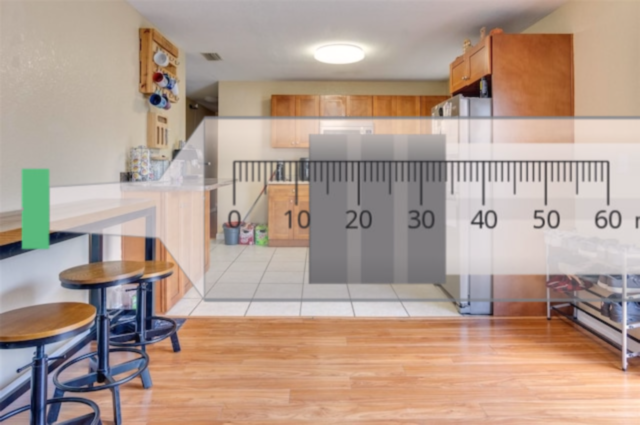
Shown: 12
